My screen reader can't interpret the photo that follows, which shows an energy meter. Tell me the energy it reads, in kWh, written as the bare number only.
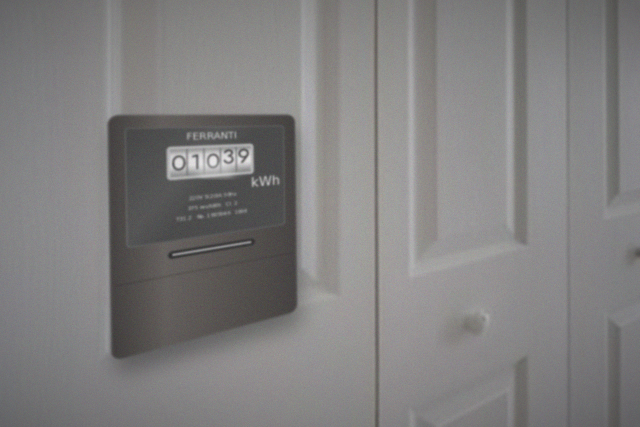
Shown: 1039
